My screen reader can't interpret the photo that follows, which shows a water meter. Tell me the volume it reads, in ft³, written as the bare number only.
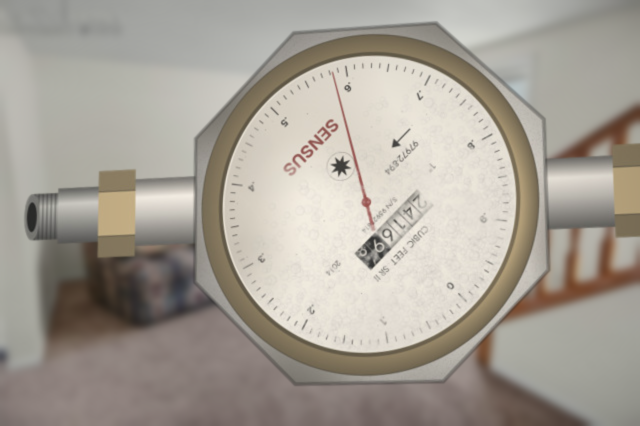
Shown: 241697.58
